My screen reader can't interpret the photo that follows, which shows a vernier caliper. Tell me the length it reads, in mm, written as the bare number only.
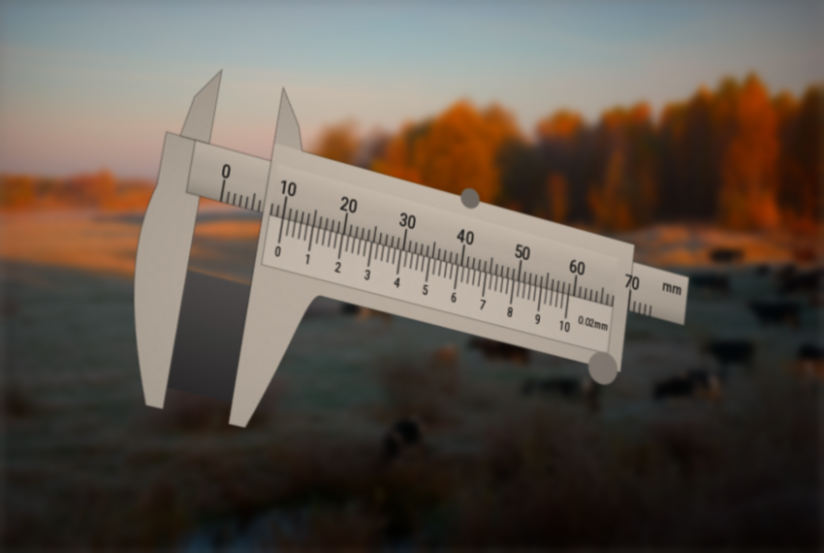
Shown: 10.0
